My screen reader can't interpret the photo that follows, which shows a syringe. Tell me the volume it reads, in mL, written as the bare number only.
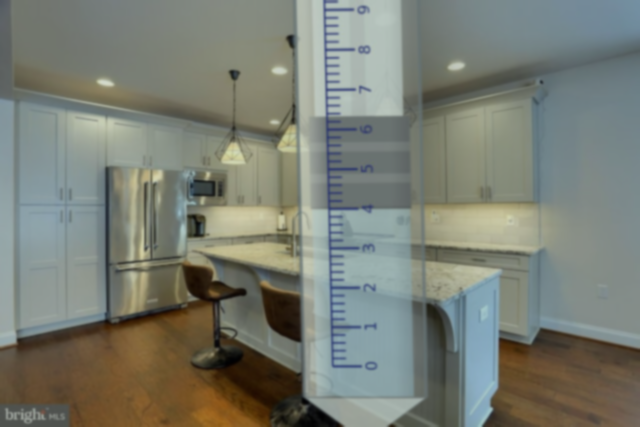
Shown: 4
